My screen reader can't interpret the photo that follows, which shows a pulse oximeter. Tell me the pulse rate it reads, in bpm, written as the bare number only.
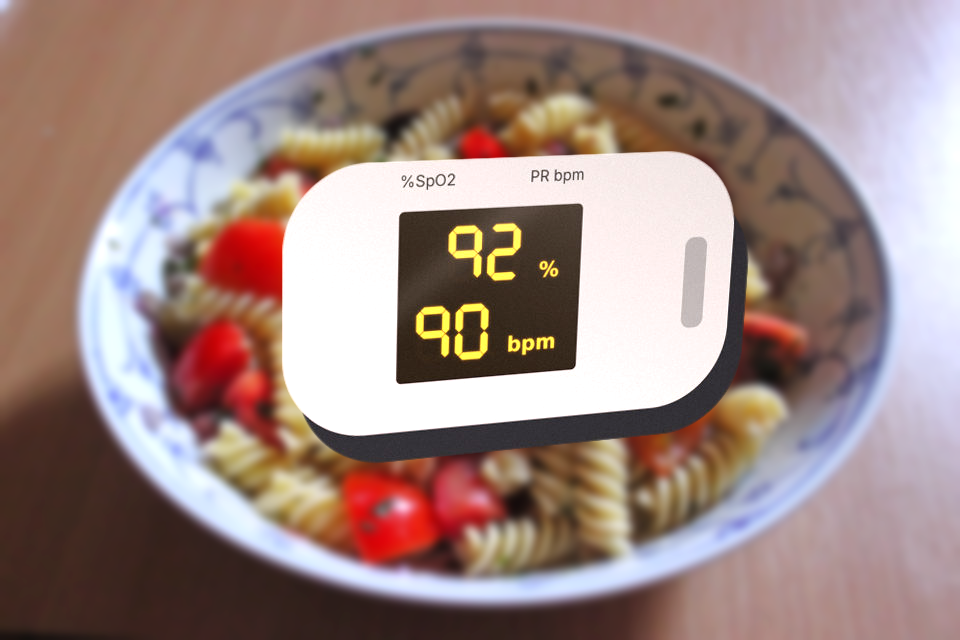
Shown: 90
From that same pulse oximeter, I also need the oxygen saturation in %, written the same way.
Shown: 92
